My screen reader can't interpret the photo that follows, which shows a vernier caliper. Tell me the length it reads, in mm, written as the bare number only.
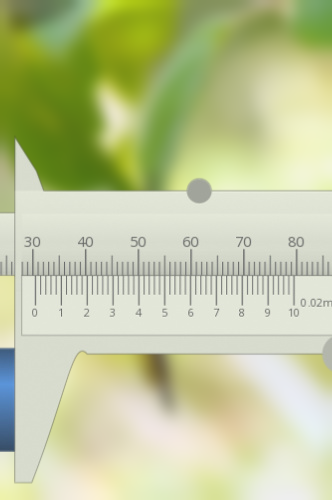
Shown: 30.5
